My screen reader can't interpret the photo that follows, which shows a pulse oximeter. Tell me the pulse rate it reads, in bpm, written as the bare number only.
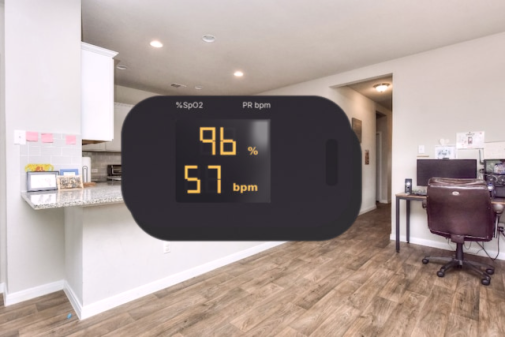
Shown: 57
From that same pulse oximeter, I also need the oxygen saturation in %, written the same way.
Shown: 96
